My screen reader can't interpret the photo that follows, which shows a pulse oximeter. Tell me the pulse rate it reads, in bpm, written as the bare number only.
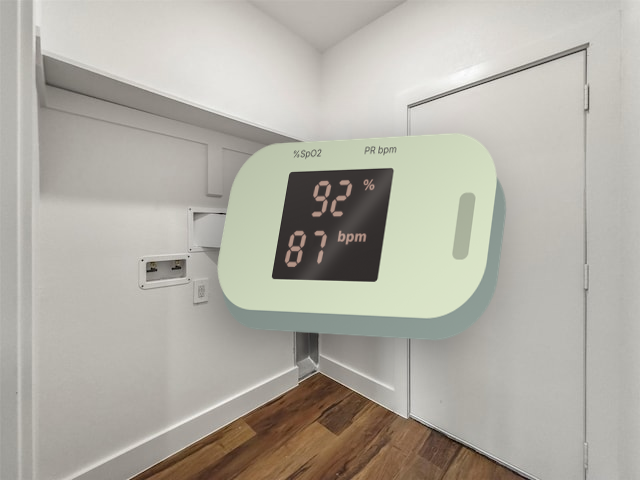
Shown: 87
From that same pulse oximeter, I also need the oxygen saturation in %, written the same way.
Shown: 92
